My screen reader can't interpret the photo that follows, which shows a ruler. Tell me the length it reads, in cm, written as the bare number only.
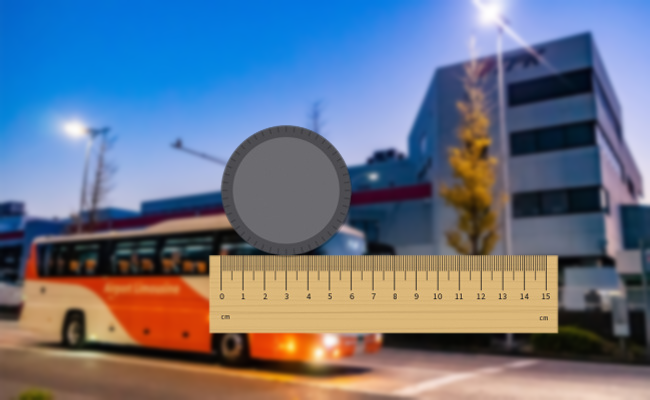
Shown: 6
